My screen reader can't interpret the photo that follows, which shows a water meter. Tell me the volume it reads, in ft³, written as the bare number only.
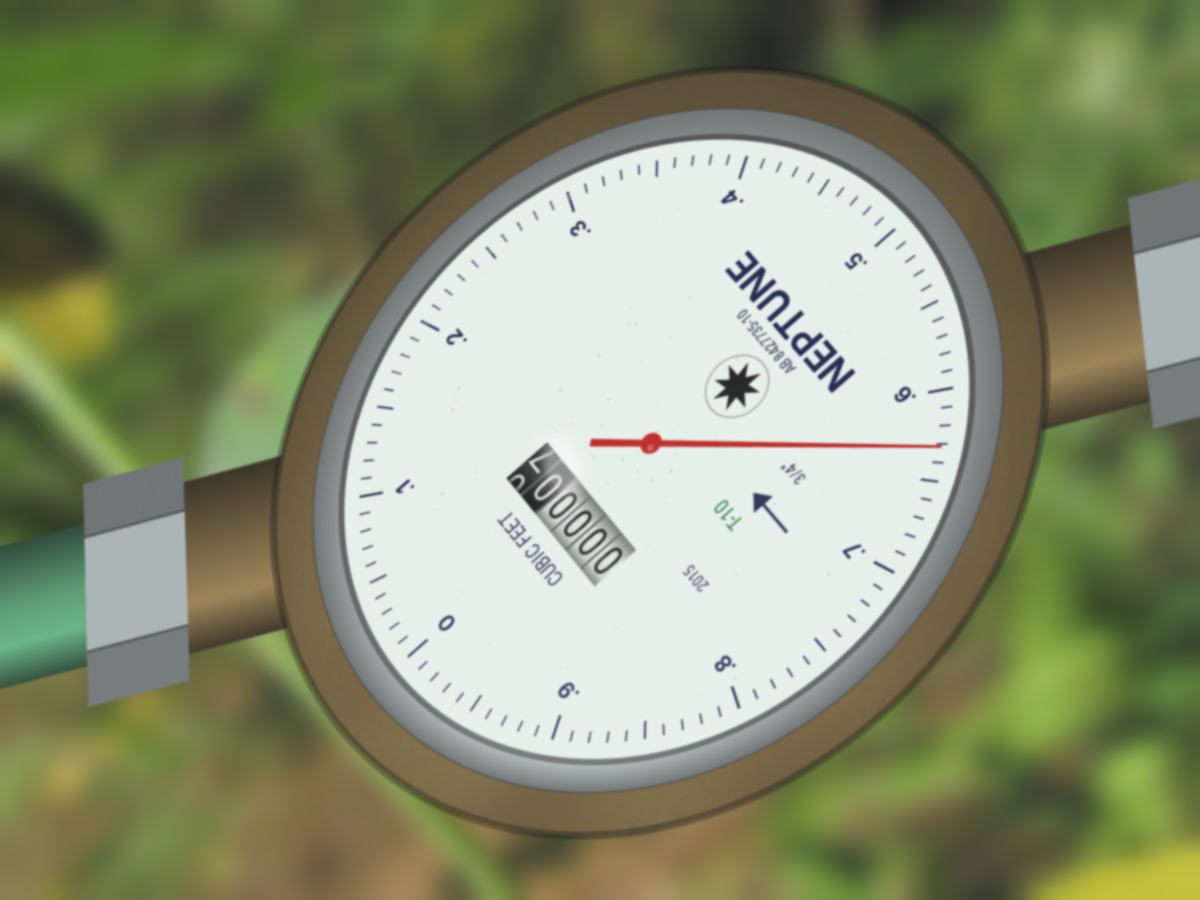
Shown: 6.63
